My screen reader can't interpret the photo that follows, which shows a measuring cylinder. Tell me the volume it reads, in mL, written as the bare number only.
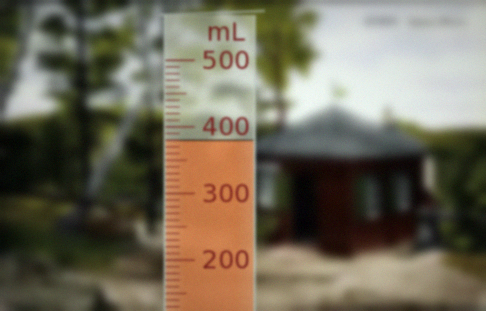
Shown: 380
